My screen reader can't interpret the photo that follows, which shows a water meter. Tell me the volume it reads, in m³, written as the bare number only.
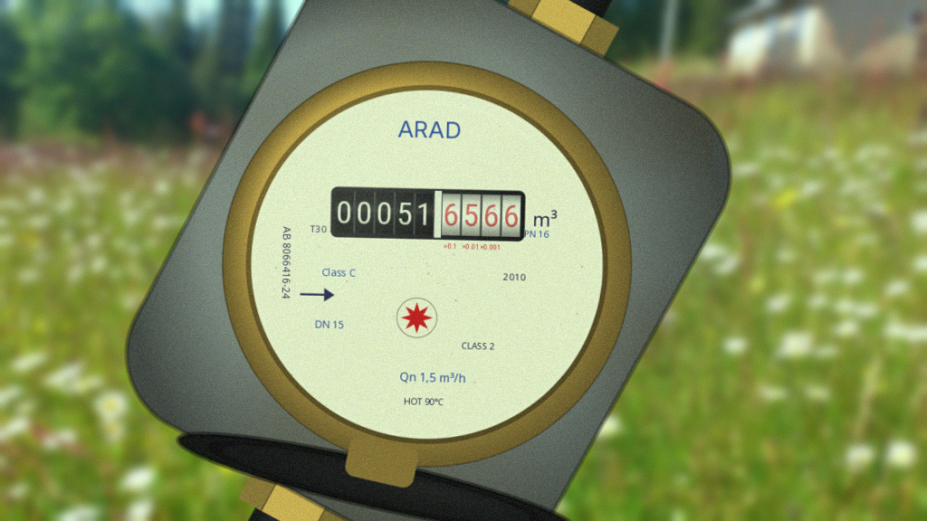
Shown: 51.6566
